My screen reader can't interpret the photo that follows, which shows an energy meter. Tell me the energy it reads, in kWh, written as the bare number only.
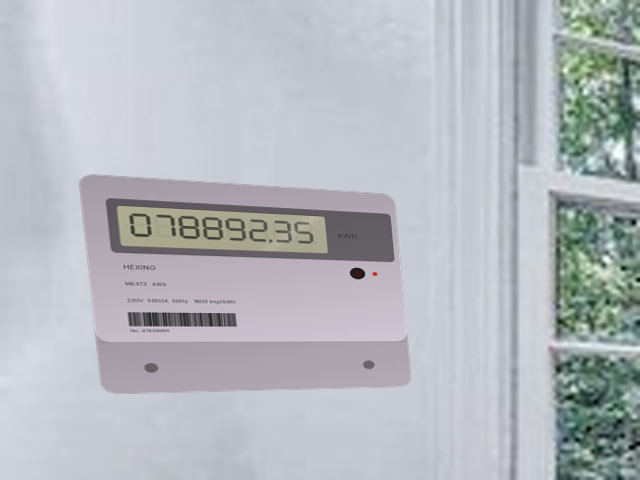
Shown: 78892.35
